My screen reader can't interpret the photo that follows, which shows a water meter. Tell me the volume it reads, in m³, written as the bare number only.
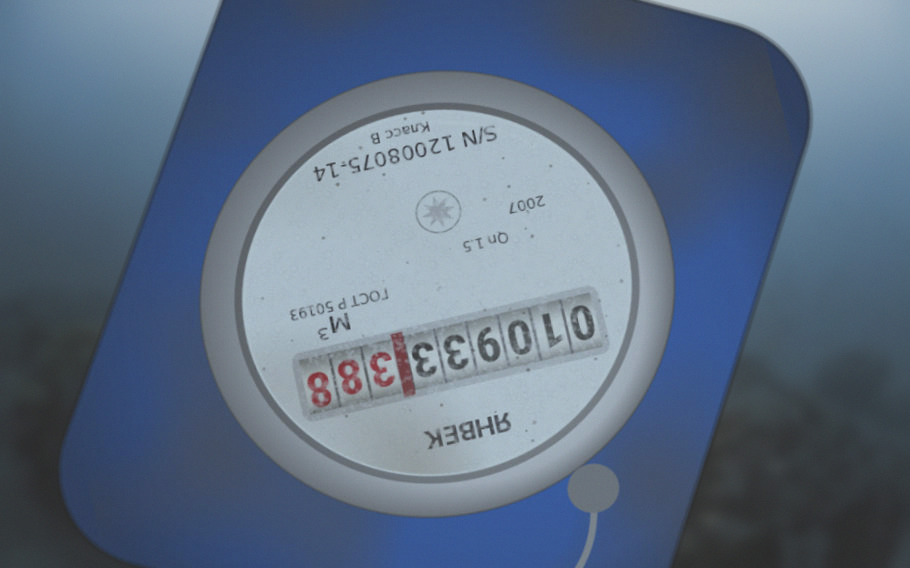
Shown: 10933.388
